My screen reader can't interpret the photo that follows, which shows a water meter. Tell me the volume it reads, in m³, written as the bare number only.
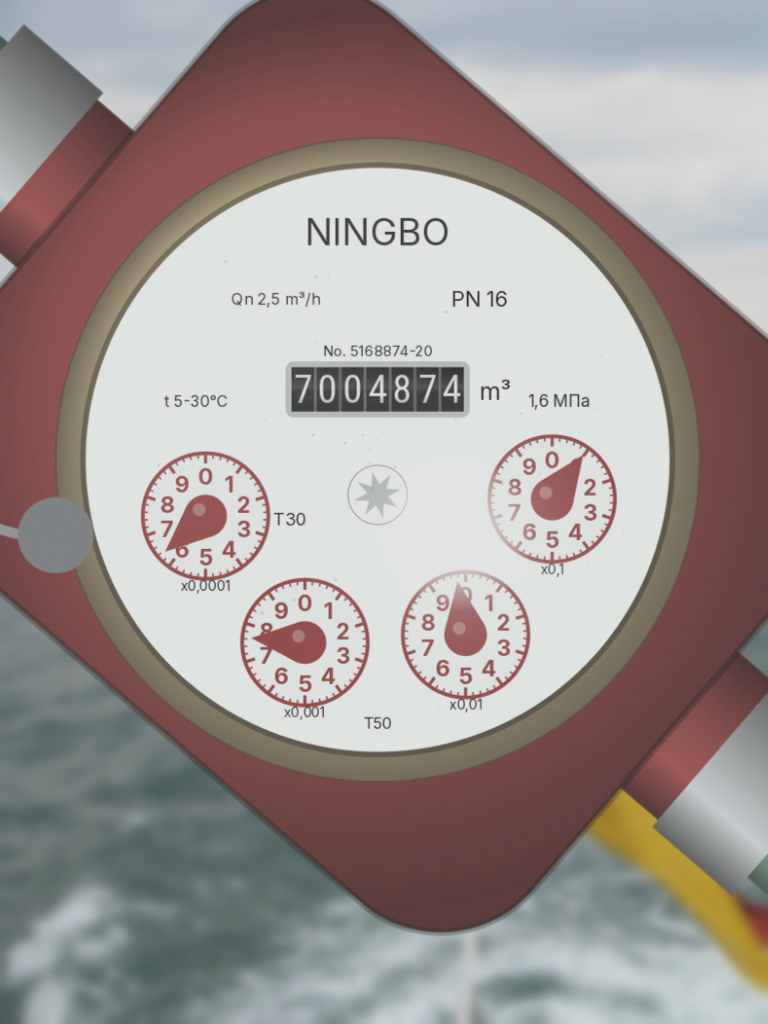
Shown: 7004874.0976
